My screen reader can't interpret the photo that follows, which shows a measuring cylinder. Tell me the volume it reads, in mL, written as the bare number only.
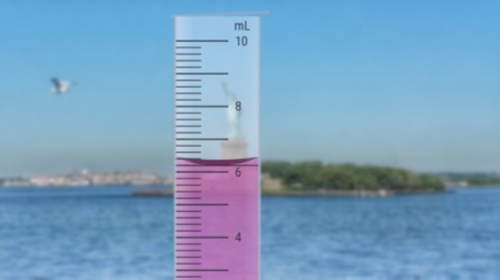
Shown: 6.2
